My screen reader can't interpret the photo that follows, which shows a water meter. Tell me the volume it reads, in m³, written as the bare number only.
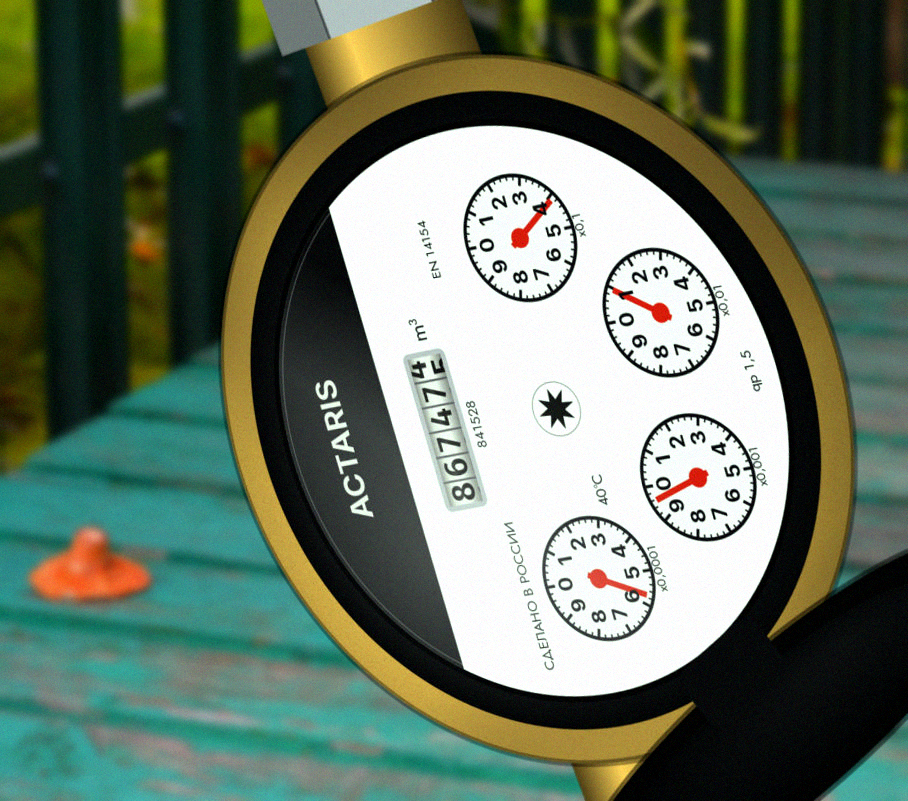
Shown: 867474.4095
